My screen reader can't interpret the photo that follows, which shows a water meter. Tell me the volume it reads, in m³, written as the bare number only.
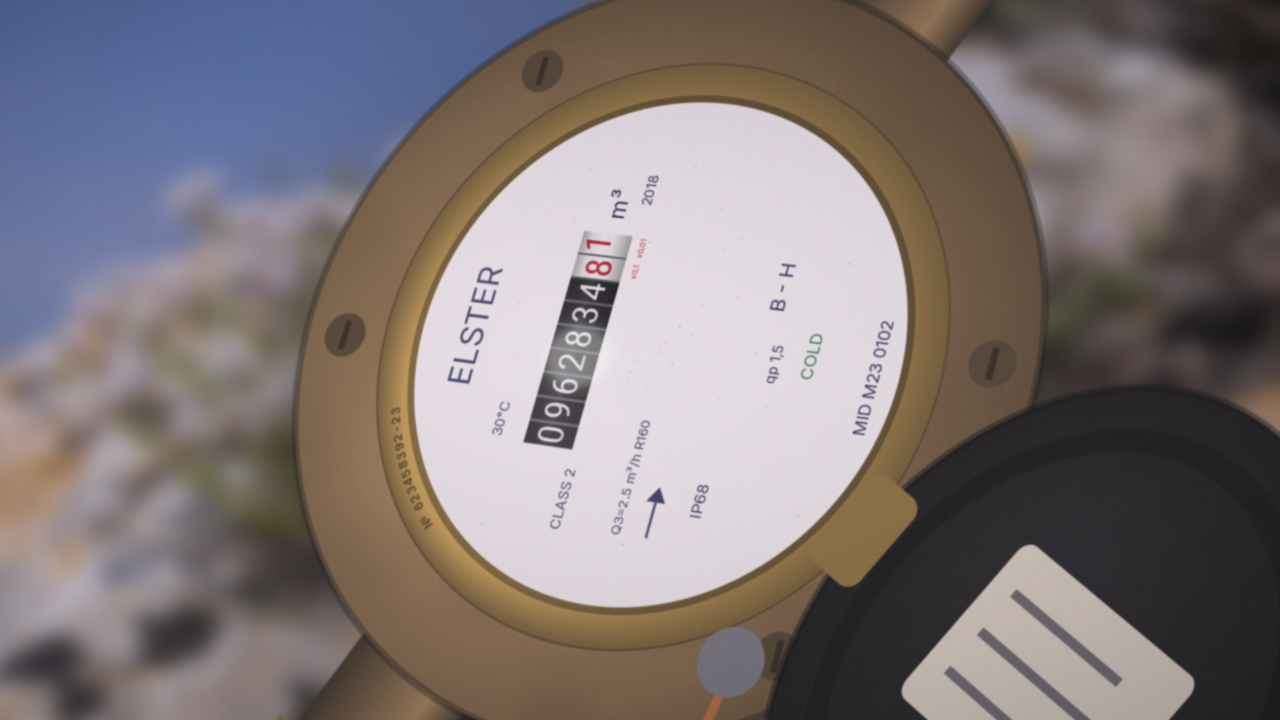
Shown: 962834.81
